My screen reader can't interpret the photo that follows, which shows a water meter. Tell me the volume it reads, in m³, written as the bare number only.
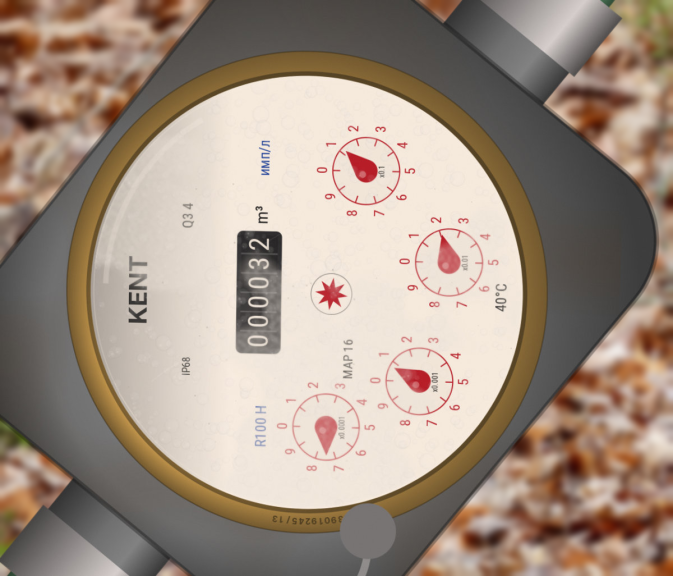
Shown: 32.1207
